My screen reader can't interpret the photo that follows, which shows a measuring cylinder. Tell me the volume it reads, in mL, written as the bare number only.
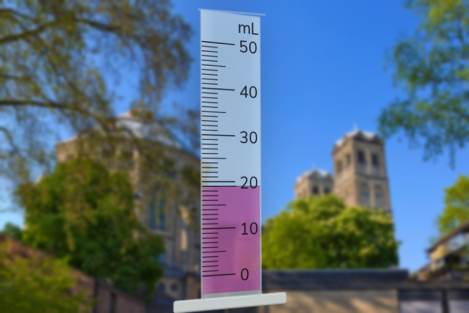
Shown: 19
